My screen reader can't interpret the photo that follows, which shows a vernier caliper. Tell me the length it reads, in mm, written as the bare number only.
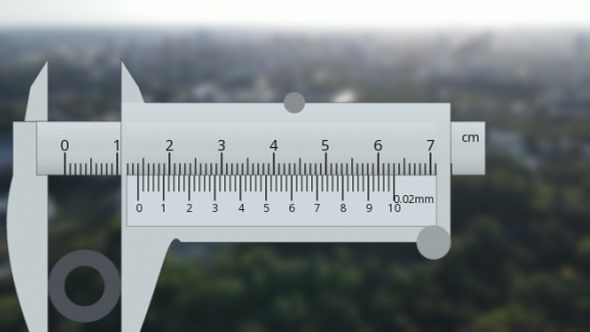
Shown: 14.0
